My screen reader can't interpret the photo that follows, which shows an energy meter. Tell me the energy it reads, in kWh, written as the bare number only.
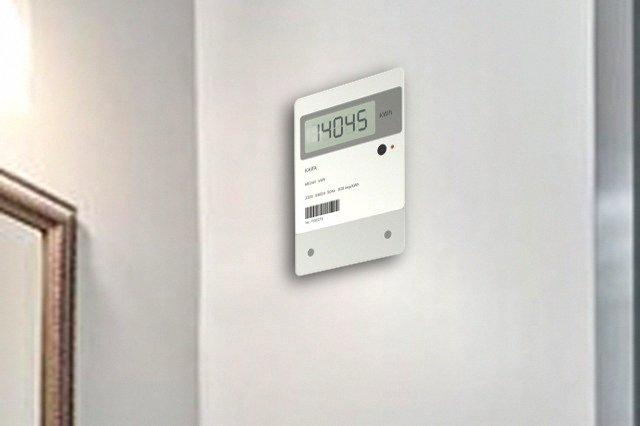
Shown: 14045
